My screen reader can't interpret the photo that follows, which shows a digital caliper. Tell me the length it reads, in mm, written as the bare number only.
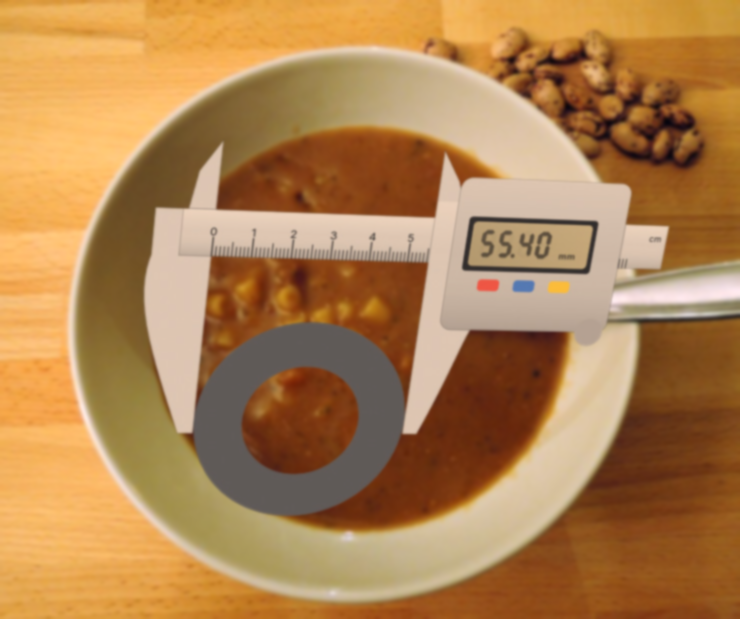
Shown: 55.40
